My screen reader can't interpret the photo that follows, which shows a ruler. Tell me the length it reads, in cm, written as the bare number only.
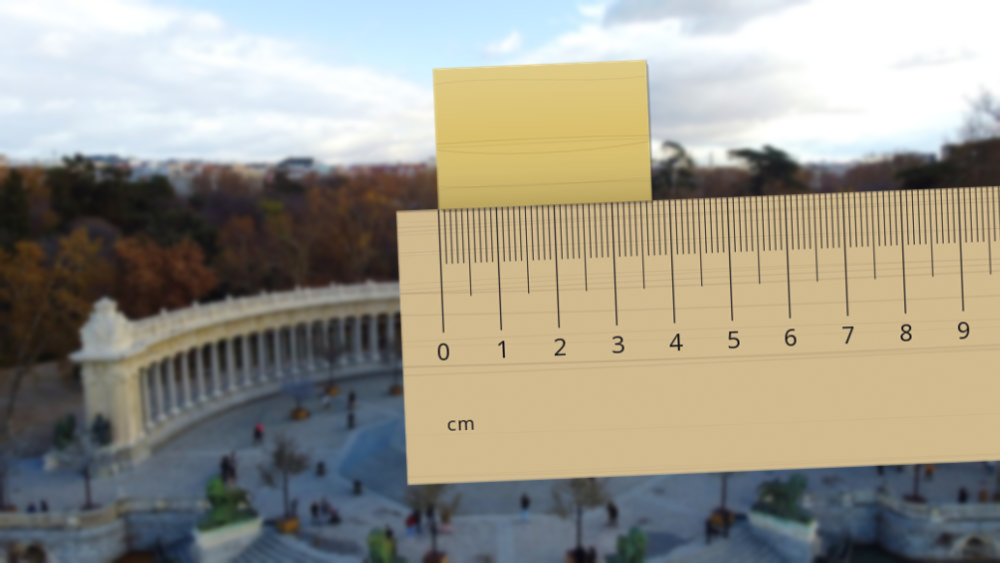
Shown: 3.7
